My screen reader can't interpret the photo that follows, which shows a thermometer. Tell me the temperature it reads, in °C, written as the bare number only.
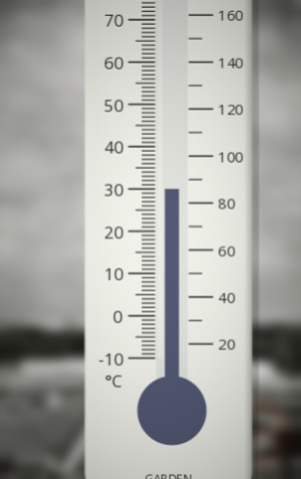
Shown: 30
